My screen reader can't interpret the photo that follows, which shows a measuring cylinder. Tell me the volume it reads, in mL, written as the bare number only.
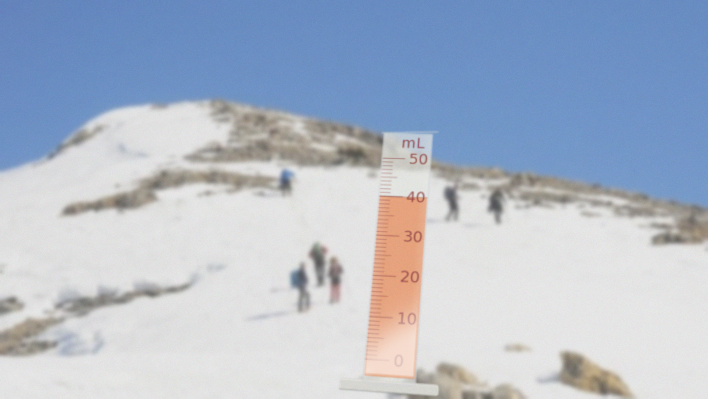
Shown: 40
